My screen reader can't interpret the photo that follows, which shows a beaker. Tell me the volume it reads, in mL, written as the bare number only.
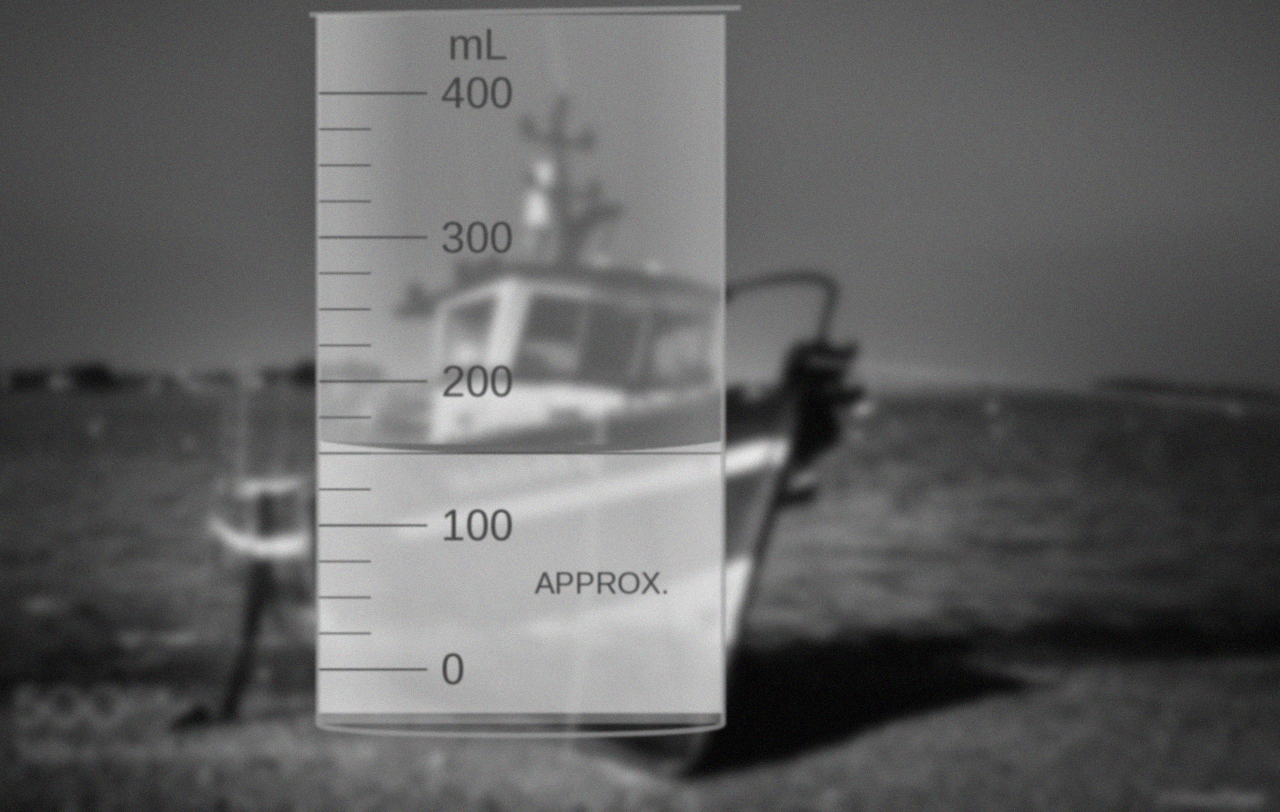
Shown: 150
